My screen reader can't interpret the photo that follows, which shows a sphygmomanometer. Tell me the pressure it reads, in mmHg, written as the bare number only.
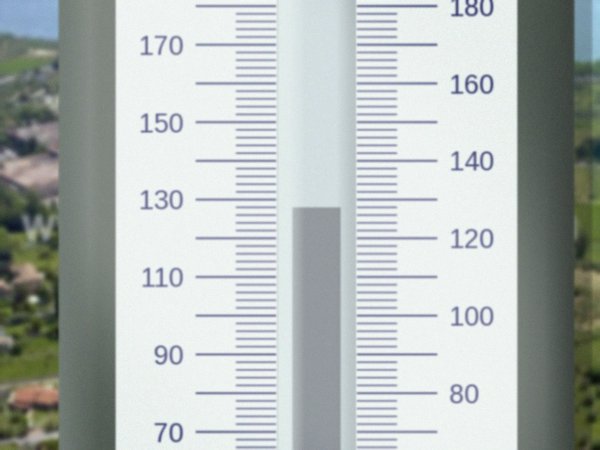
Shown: 128
